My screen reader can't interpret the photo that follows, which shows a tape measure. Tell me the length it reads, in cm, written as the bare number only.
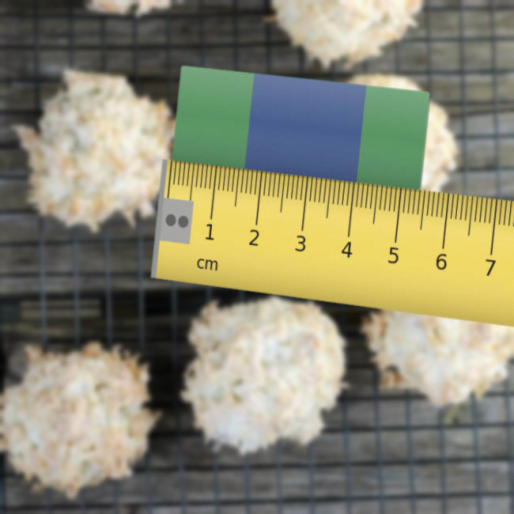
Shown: 5.4
